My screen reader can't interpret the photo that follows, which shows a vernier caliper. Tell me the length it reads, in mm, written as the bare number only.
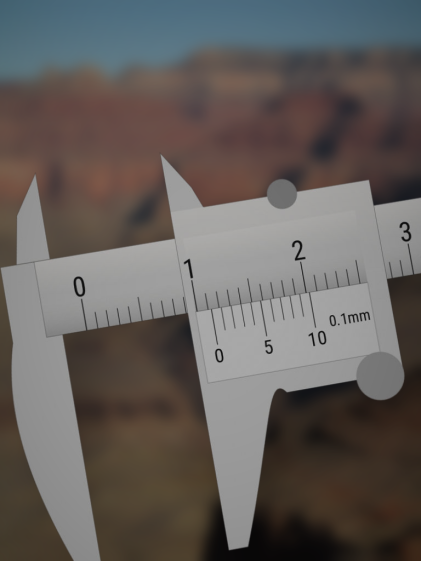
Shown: 11.3
